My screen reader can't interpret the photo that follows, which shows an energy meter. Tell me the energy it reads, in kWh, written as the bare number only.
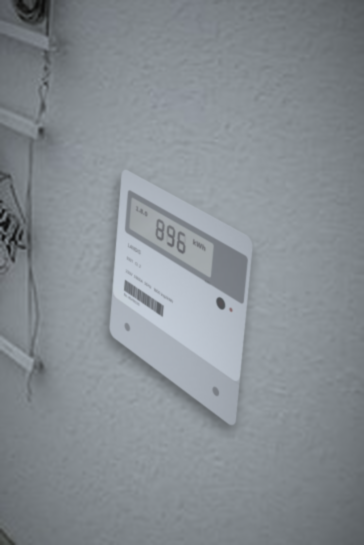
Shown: 896
